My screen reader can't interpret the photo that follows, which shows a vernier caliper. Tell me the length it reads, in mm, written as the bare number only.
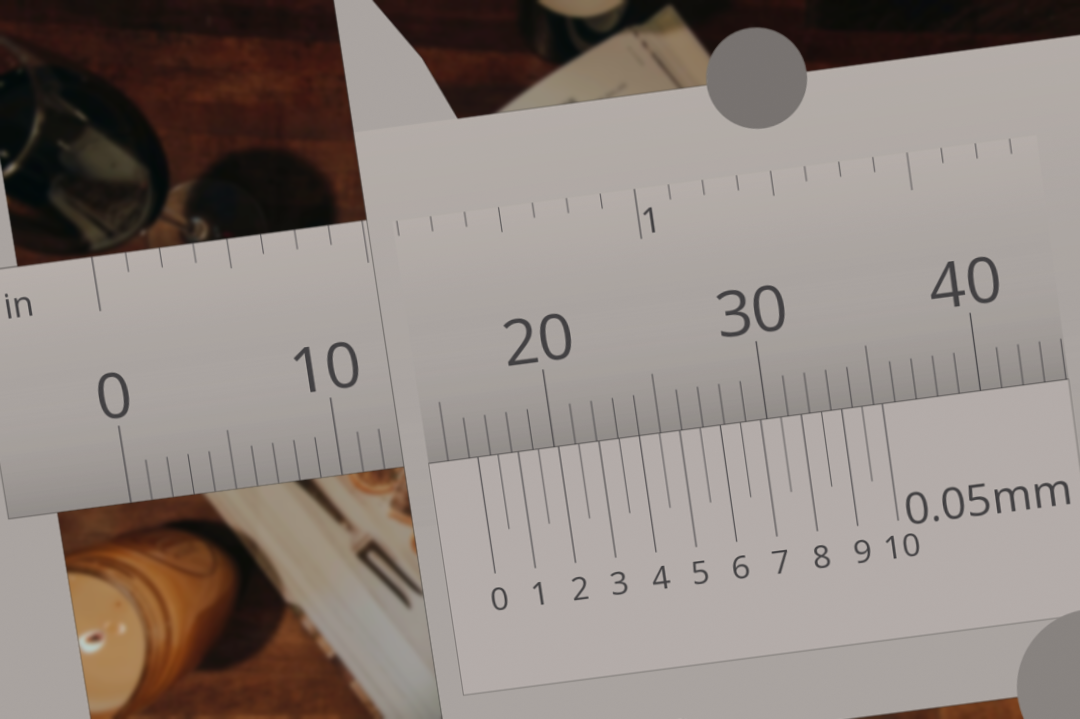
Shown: 16.4
